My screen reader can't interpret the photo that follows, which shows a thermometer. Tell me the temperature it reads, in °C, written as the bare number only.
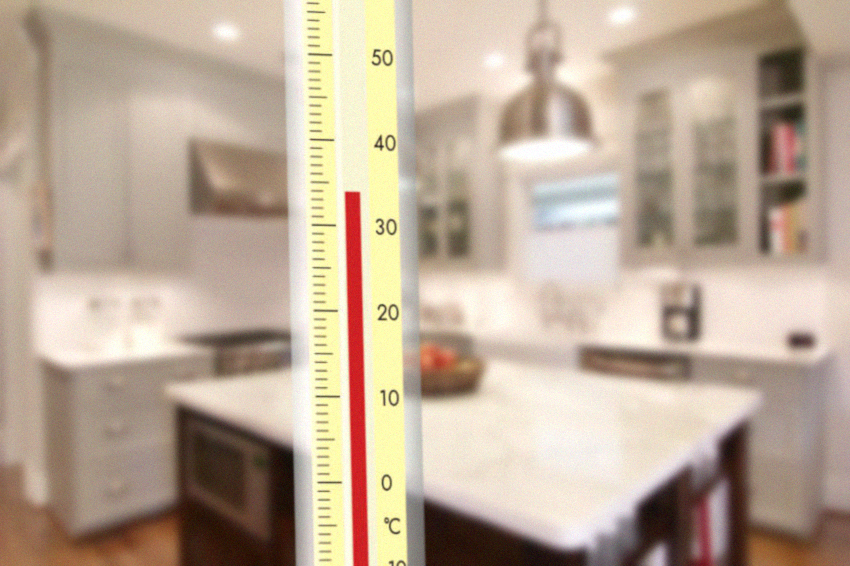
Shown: 34
